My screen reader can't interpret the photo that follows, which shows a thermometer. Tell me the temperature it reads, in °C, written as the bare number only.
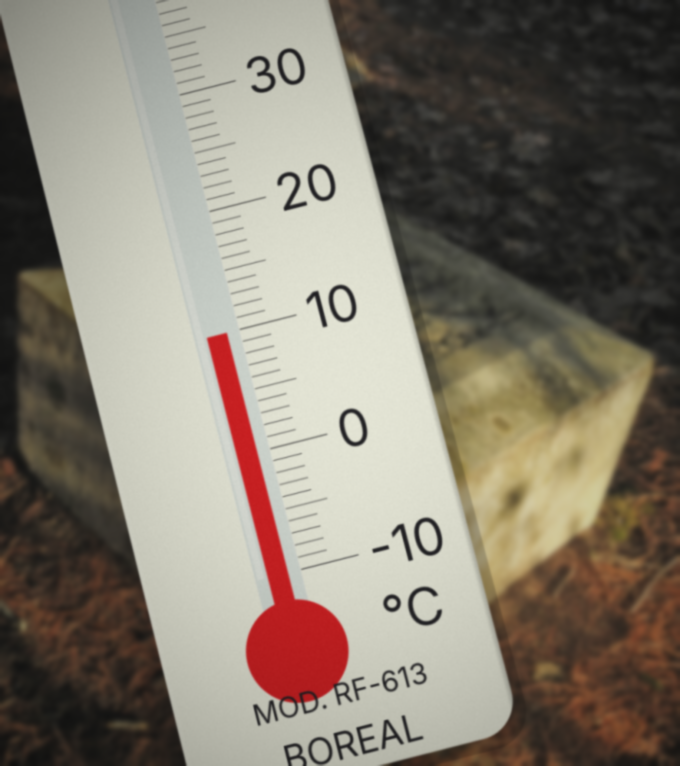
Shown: 10
